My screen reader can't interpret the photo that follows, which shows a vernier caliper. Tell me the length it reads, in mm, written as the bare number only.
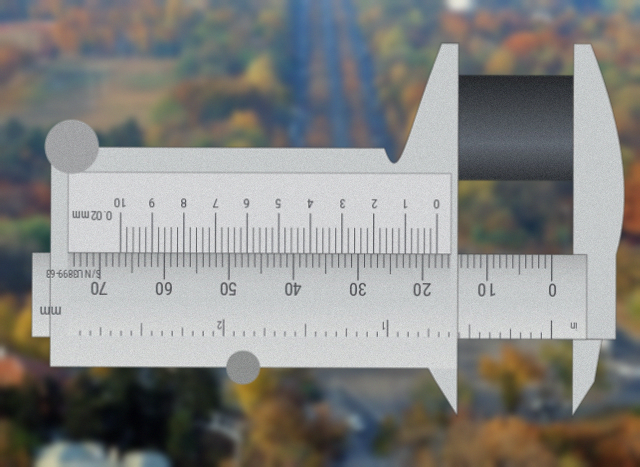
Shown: 17.8
